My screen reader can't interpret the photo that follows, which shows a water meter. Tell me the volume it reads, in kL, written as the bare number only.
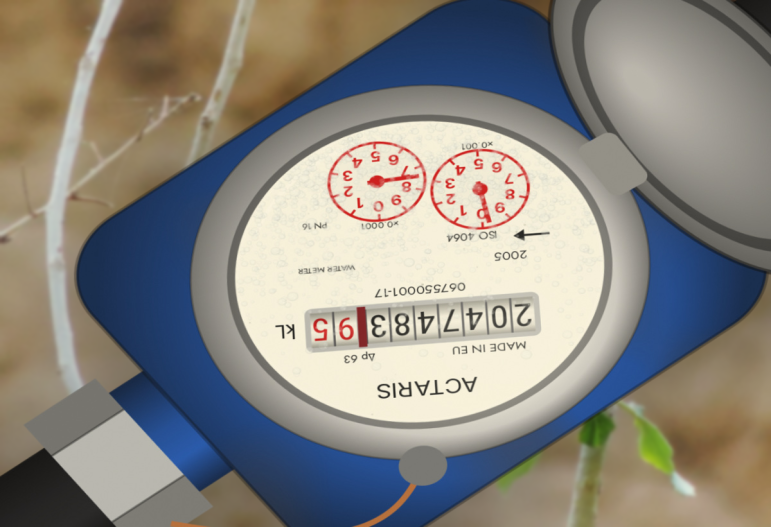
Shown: 2047483.9497
